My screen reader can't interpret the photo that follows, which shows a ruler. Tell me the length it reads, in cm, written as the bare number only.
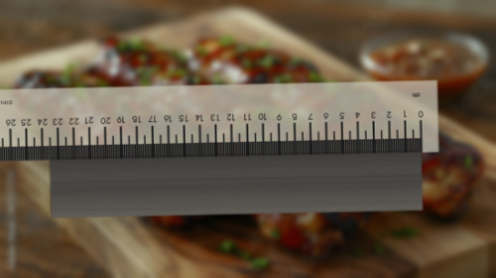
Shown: 23.5
